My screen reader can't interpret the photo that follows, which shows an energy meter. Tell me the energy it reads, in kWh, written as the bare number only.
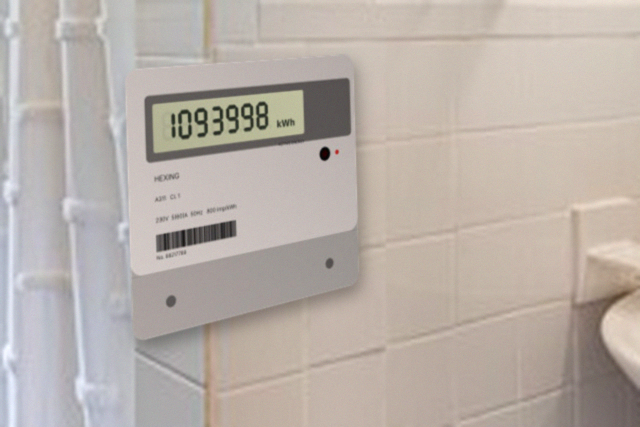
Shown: 1093998
